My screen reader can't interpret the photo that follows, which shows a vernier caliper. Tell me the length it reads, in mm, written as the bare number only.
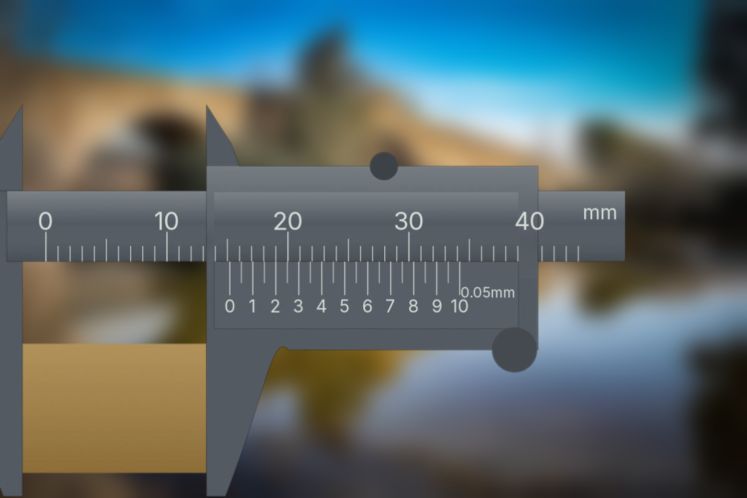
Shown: 15.2
